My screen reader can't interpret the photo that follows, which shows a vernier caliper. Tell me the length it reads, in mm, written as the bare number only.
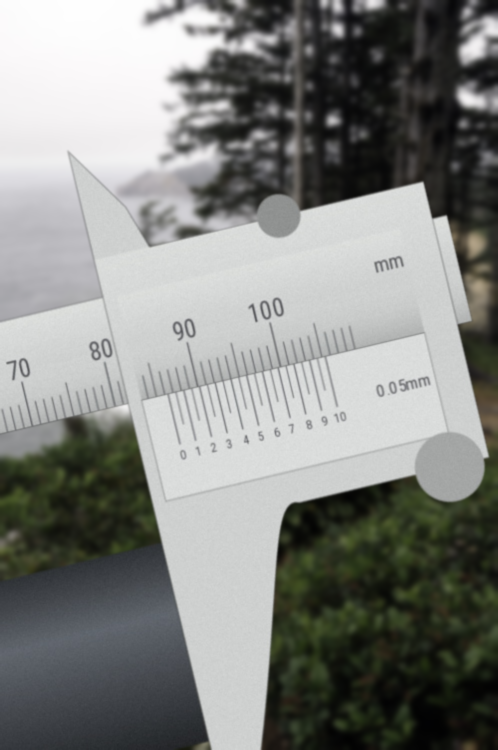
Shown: 86.4
